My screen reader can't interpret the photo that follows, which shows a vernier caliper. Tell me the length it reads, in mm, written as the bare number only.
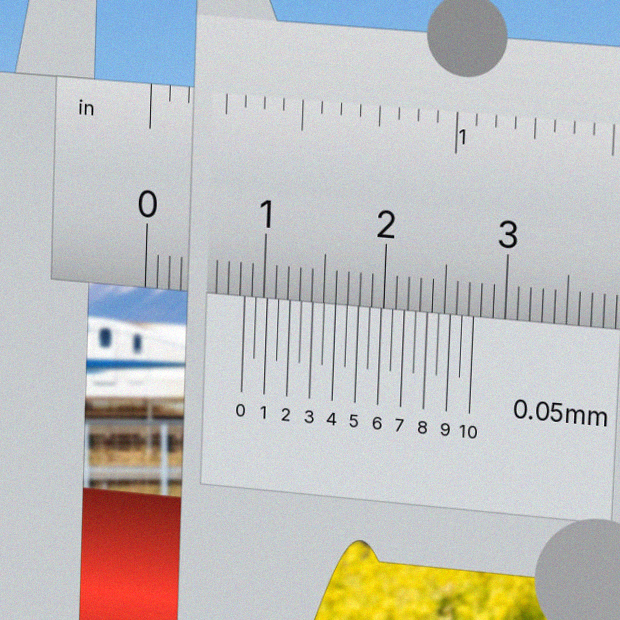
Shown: 8.4
